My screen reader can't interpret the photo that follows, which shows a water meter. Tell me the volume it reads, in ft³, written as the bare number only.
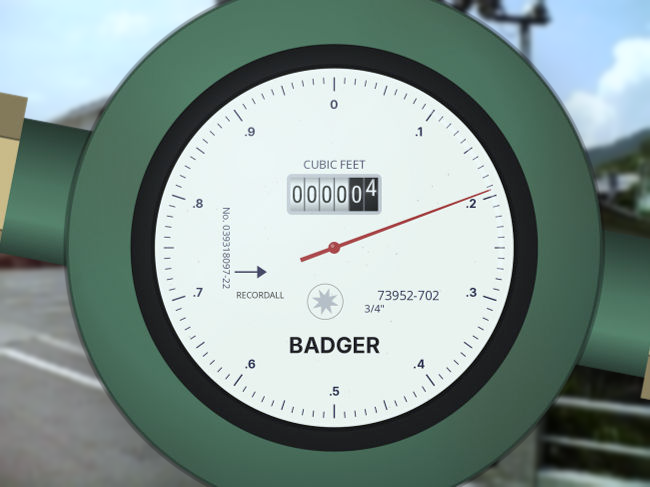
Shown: 4.19
